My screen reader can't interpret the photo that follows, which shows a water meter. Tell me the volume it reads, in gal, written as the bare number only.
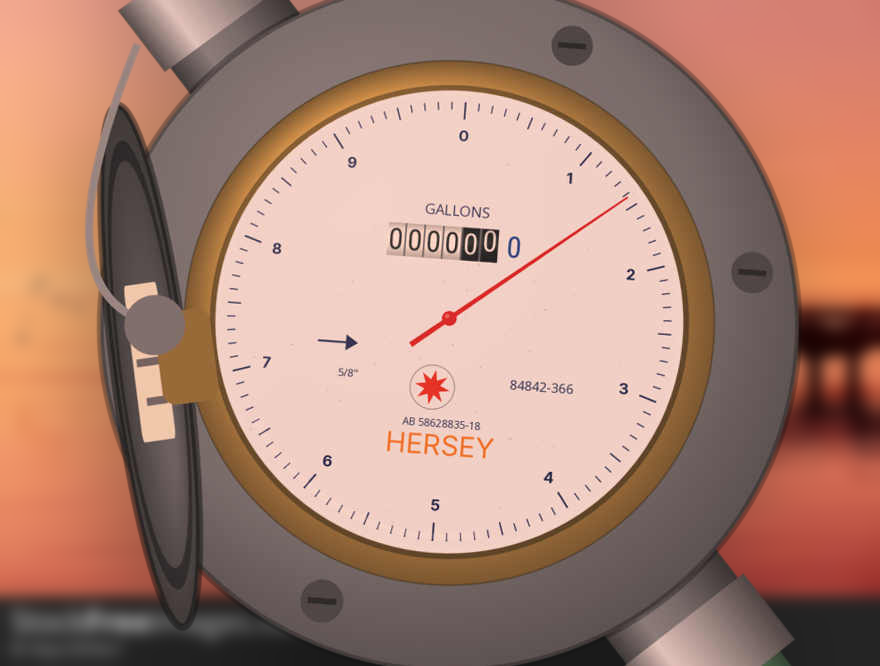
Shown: 1.4
